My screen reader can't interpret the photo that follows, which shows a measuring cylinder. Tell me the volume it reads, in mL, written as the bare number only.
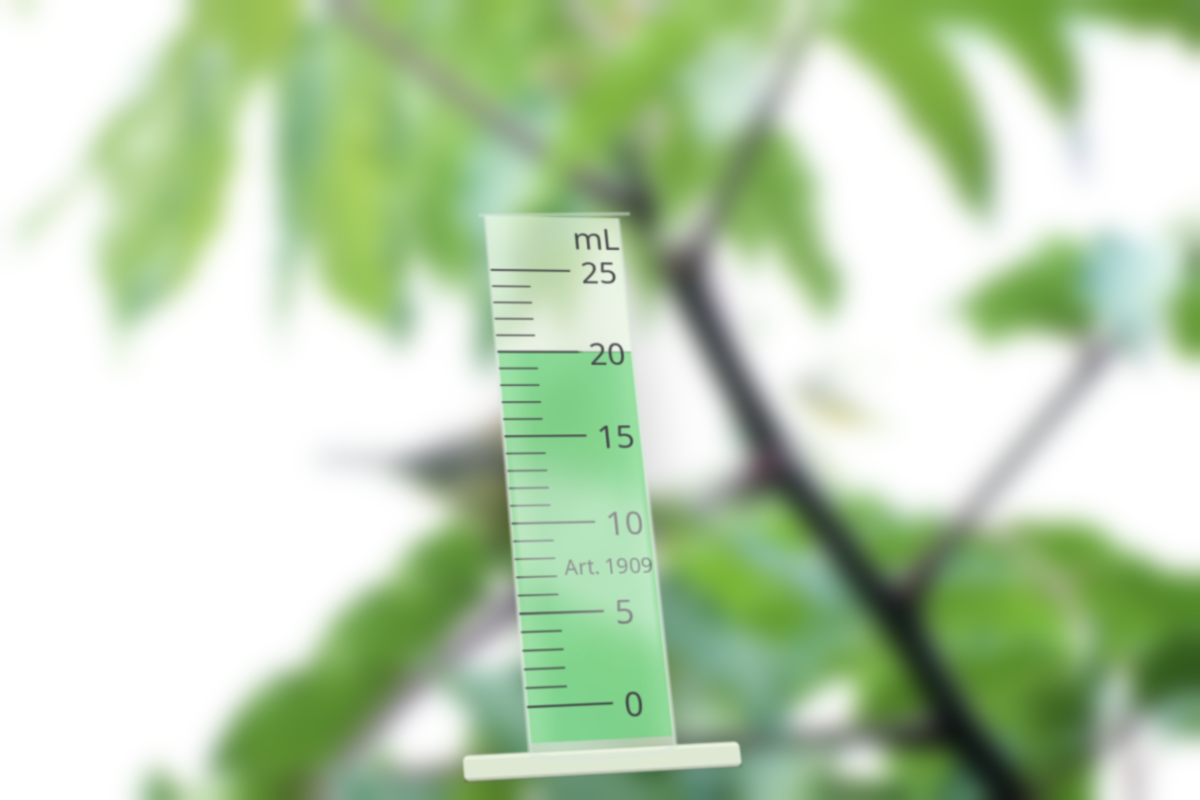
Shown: 20
